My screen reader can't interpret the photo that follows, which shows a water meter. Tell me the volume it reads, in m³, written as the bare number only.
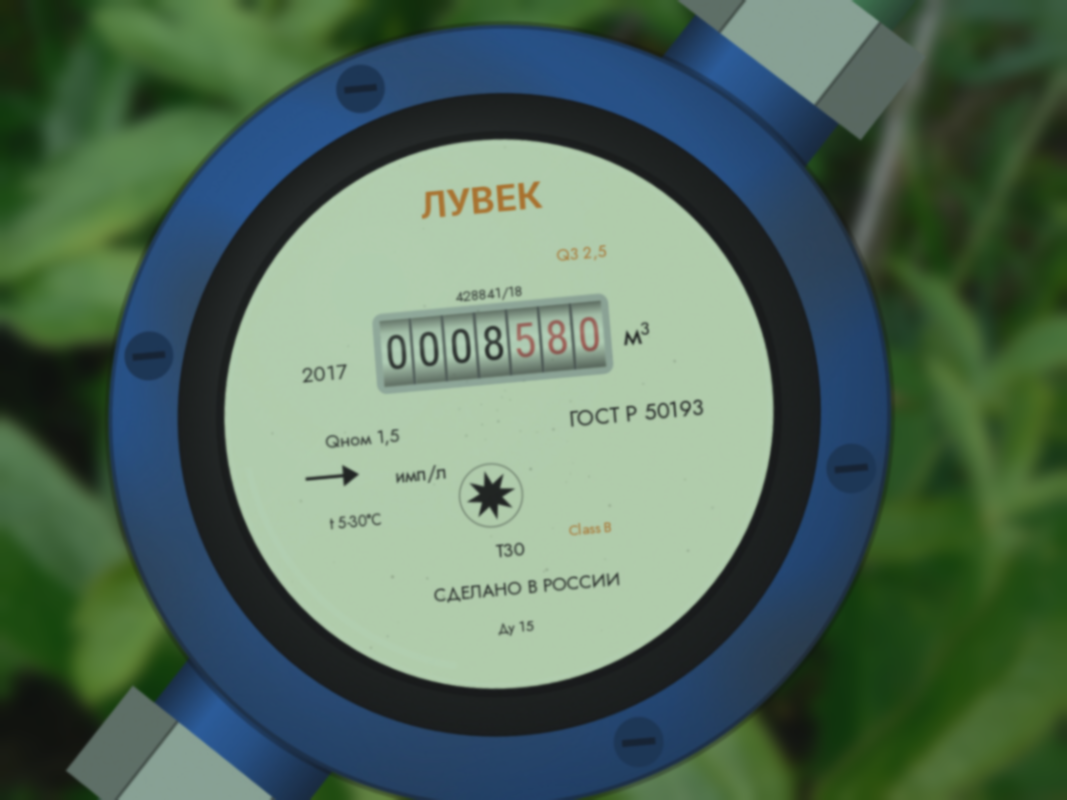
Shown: 8.580
